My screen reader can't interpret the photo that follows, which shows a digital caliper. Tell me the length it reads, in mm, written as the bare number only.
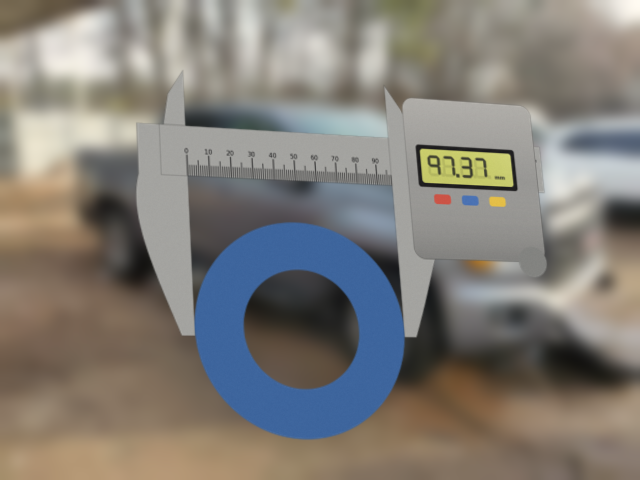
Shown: 97.37
